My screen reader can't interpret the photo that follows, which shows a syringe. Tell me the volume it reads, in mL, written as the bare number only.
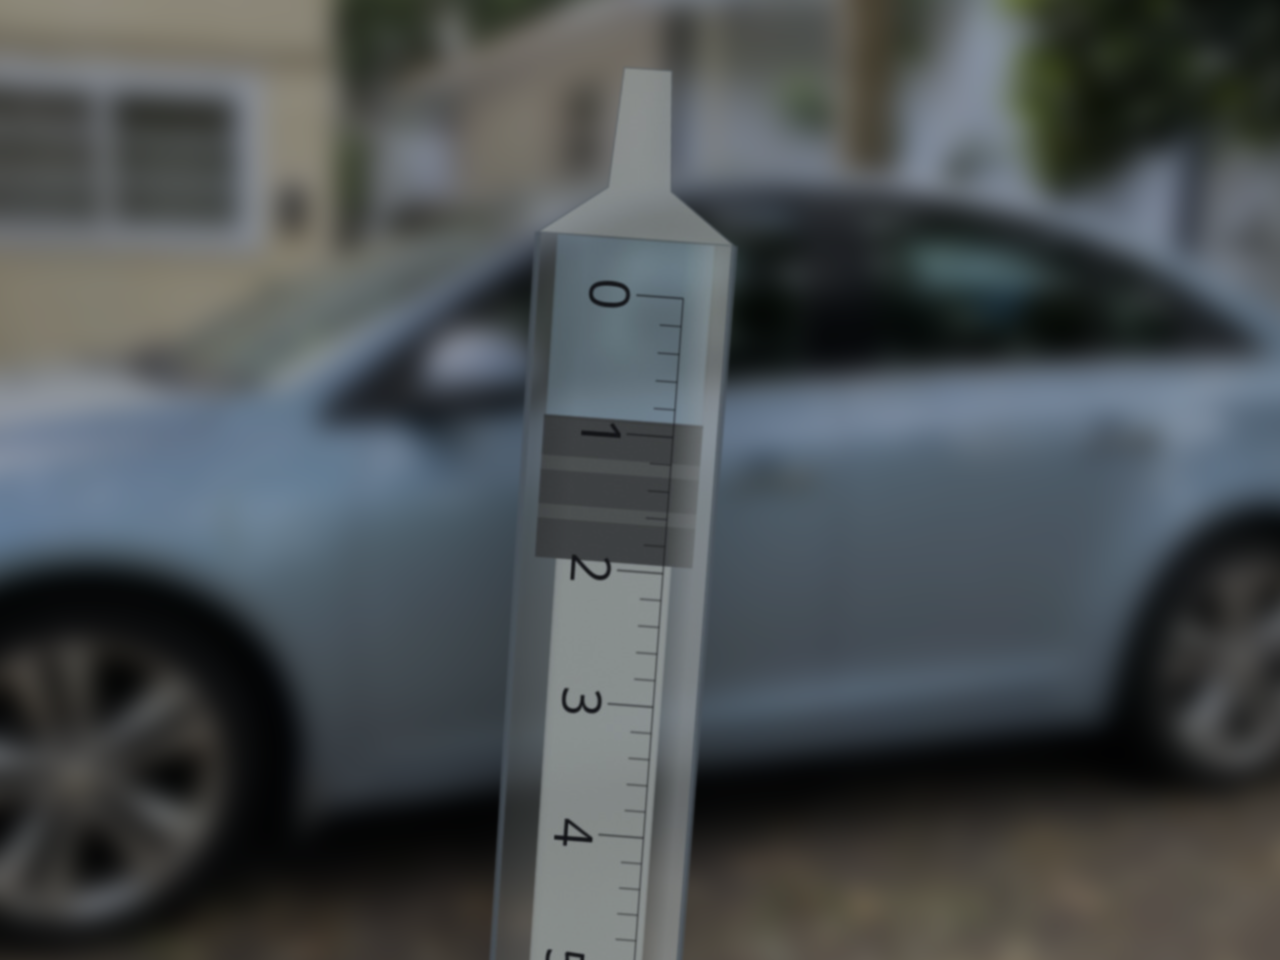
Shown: 0.9
